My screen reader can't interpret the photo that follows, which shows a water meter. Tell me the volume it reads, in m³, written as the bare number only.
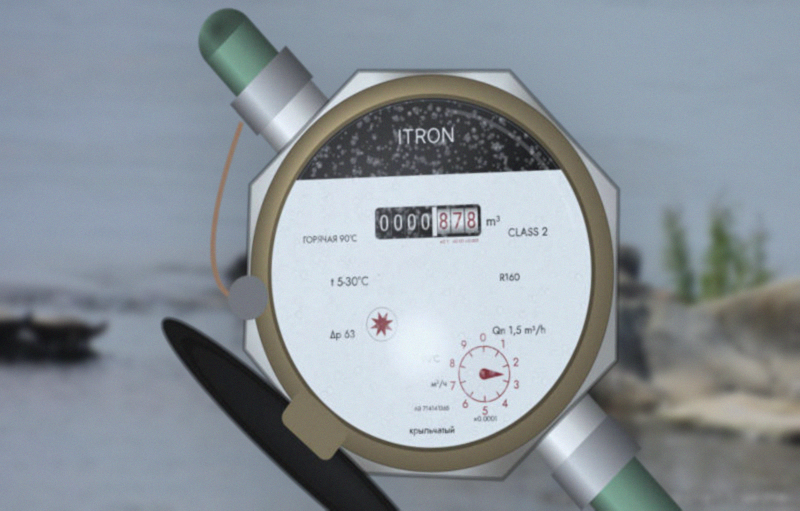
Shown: 0.8782
